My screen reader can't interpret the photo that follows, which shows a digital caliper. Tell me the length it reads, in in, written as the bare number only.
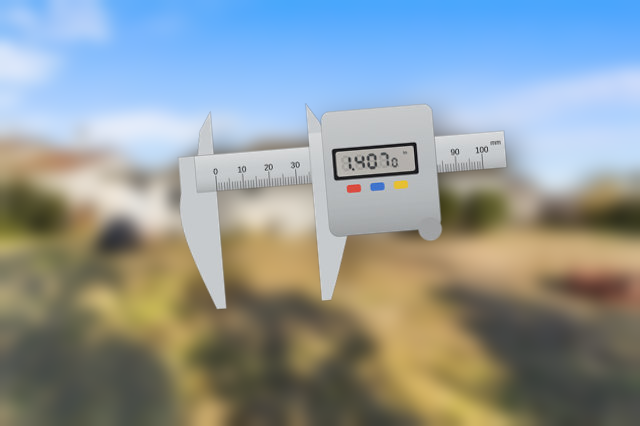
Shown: 1.4070
